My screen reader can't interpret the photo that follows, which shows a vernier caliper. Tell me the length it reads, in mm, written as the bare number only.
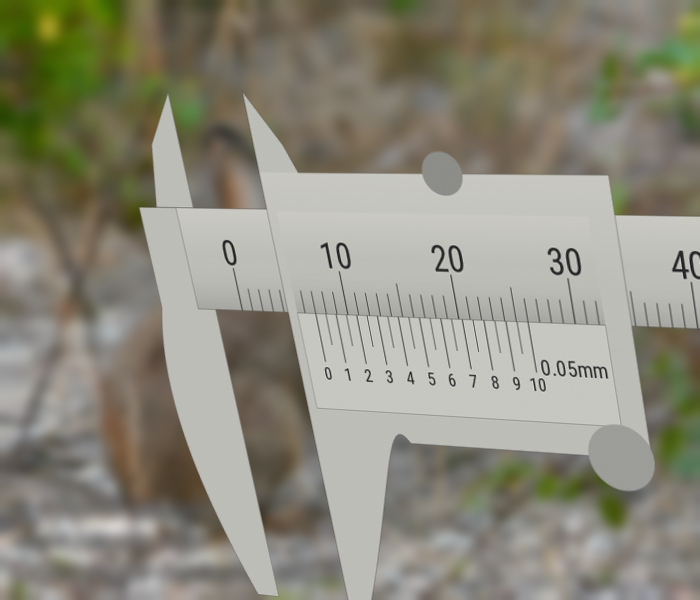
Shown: 7.0
